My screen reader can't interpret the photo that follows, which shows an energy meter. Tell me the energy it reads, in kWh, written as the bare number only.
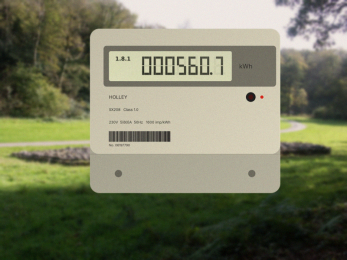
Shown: 560.7
